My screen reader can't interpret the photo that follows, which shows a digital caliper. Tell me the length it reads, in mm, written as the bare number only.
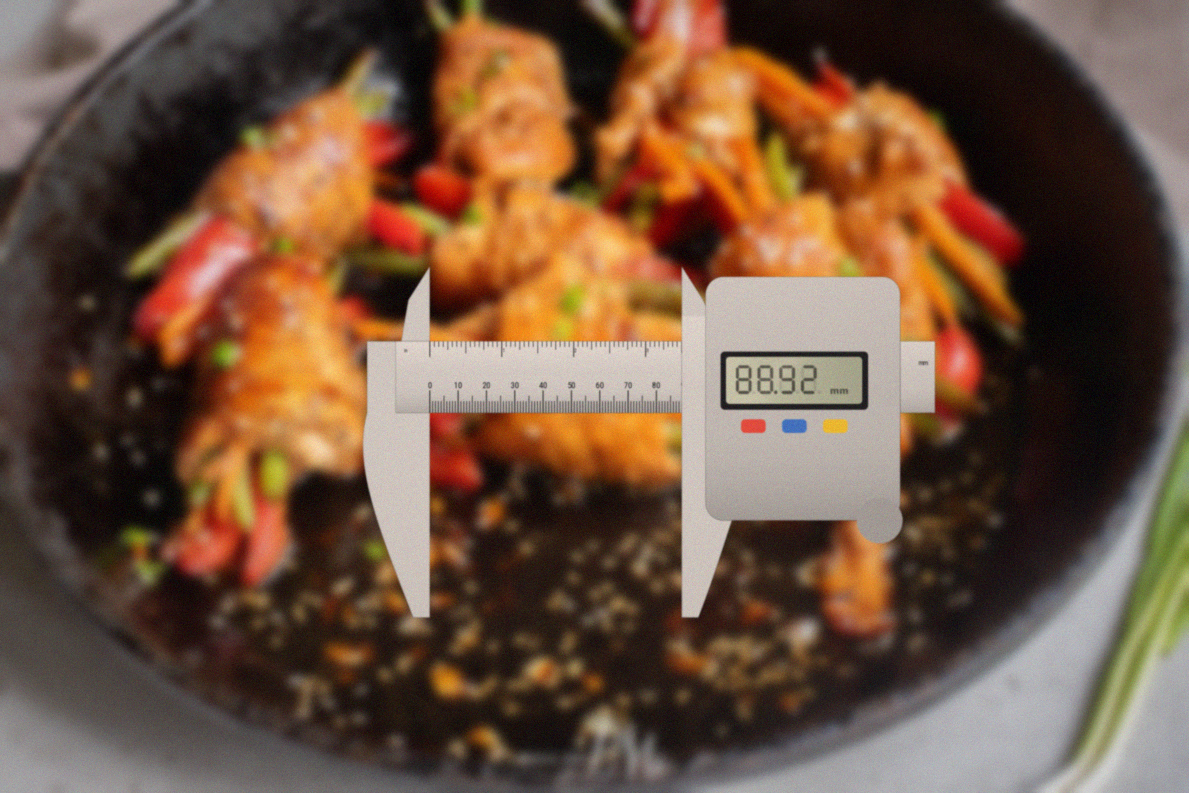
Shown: 88.92
